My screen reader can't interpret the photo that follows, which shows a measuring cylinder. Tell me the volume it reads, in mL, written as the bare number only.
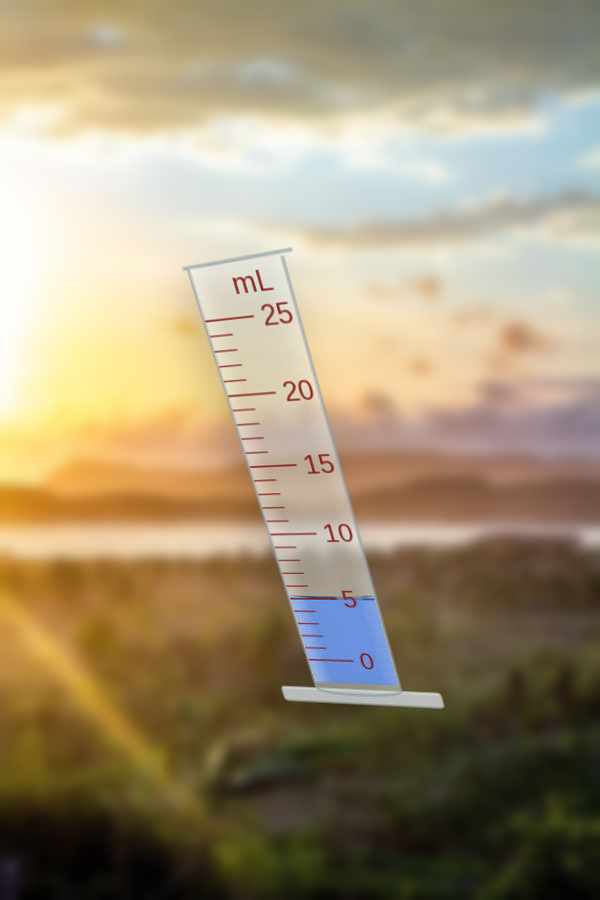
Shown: 5
